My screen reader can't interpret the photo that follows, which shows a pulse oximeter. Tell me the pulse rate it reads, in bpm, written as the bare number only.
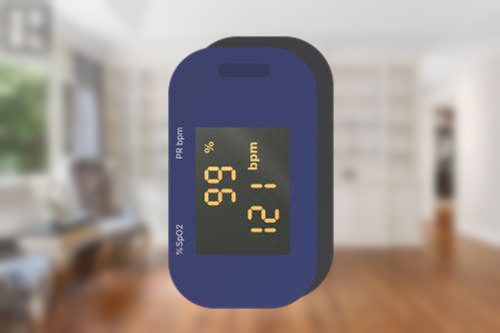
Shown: 121
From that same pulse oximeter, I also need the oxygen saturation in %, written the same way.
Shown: 99
